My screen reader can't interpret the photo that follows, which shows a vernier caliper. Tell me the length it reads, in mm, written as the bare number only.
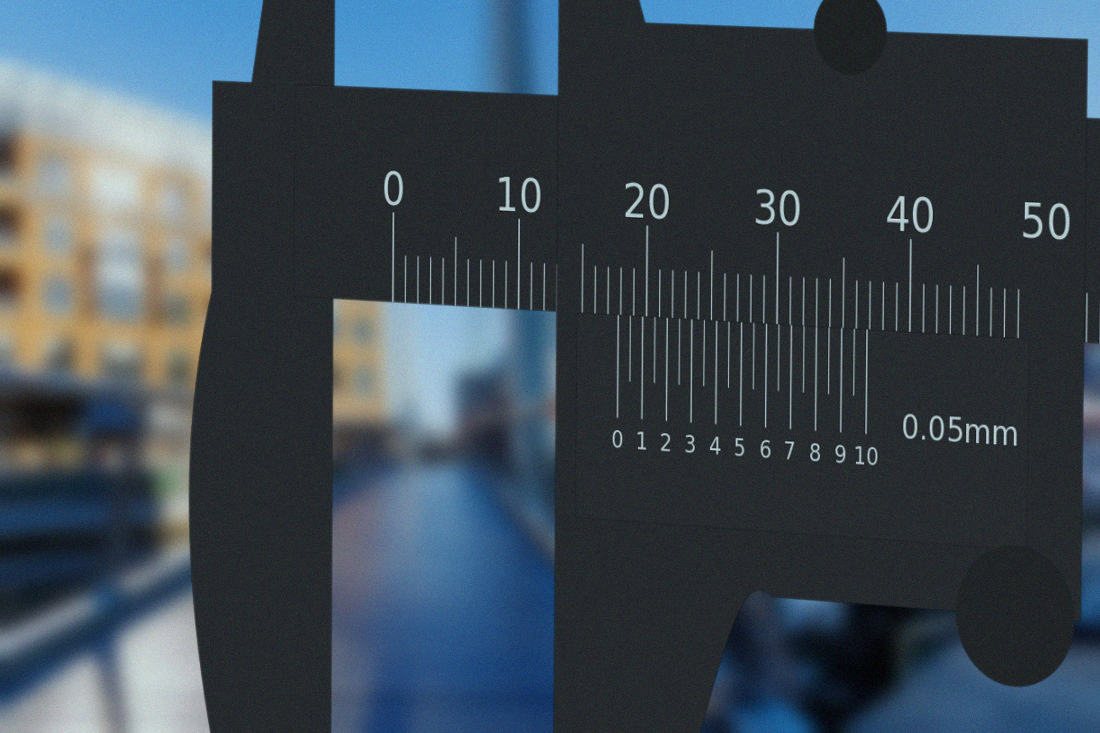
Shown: 17.8
